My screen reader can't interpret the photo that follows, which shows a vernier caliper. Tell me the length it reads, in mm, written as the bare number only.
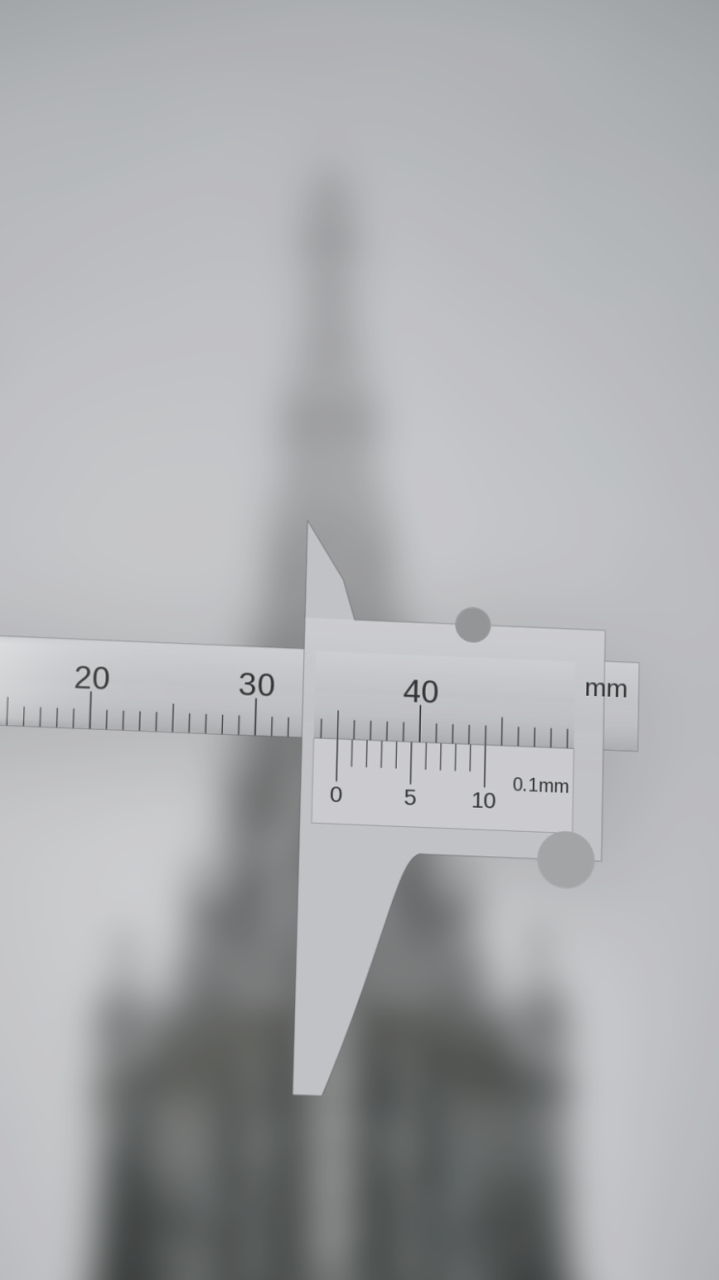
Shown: 35.0
